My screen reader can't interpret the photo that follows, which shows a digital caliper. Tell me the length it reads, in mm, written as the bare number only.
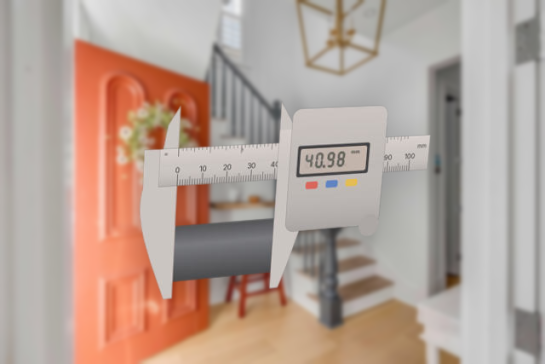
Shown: 40.98
